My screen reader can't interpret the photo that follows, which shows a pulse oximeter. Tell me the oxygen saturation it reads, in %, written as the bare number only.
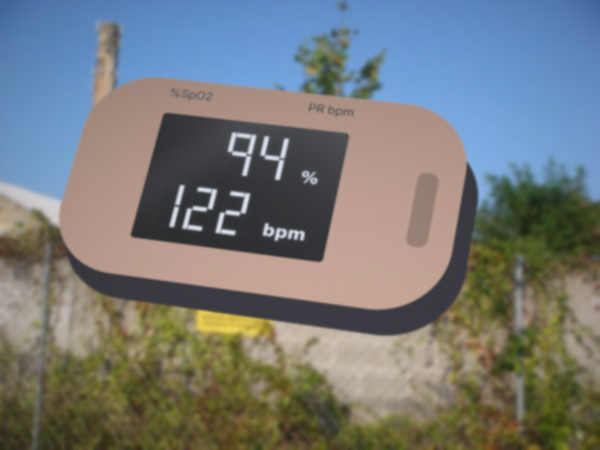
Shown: 94
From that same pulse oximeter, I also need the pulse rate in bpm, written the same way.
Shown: 122
